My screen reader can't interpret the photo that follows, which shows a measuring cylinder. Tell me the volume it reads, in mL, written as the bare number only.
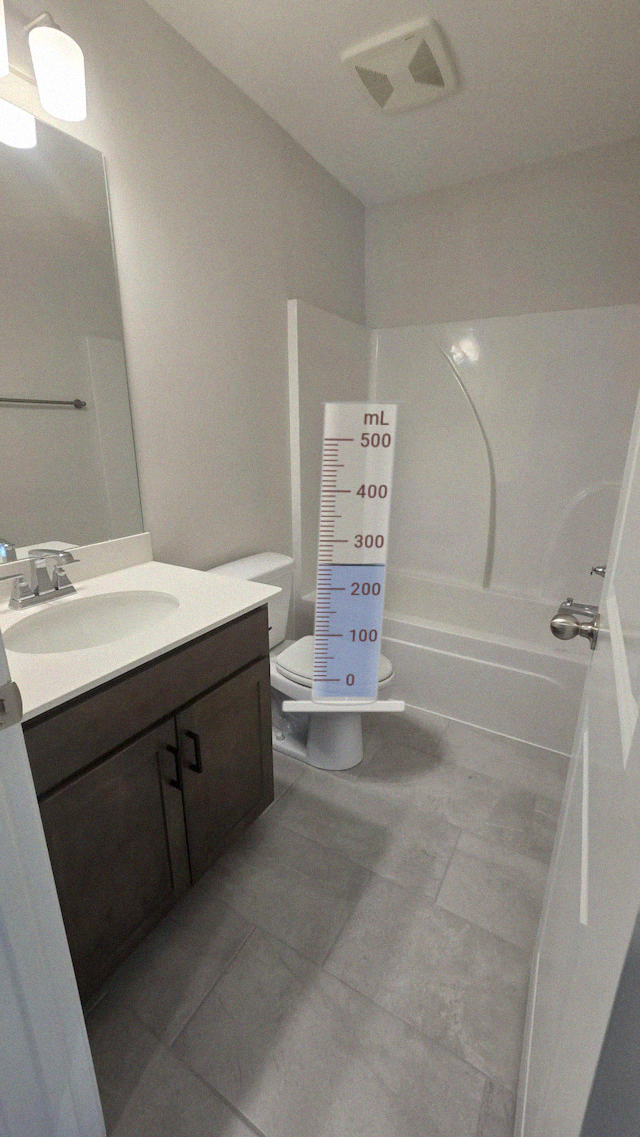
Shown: 250
